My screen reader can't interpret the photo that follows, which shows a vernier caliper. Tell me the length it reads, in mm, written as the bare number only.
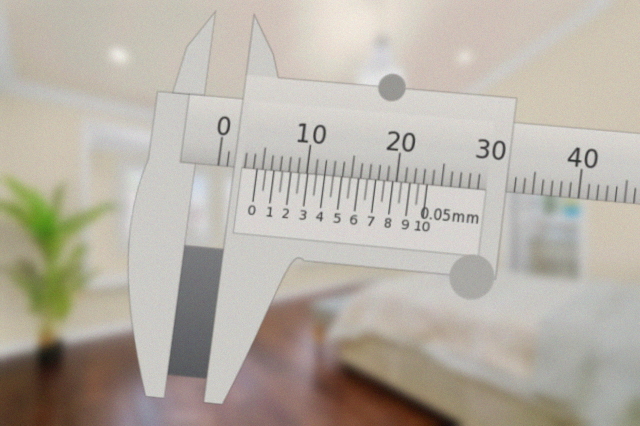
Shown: 4.4
